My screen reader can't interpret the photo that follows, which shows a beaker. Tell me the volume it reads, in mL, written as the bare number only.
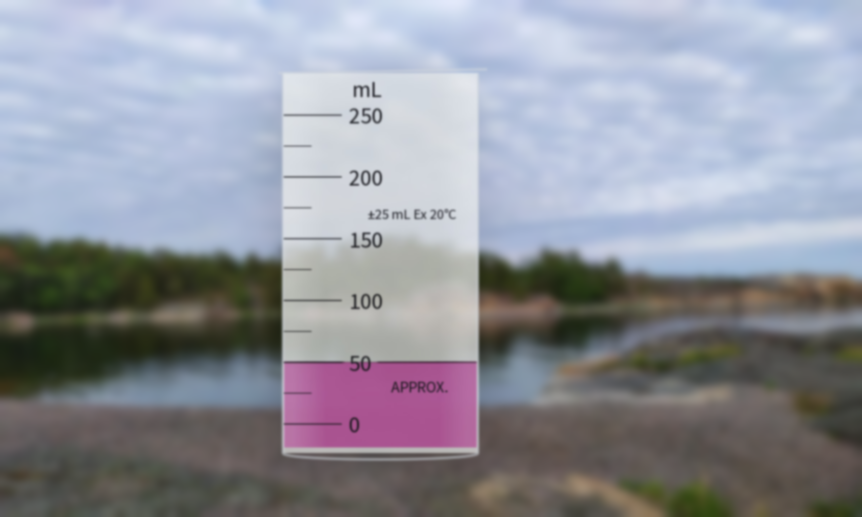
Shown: 50
